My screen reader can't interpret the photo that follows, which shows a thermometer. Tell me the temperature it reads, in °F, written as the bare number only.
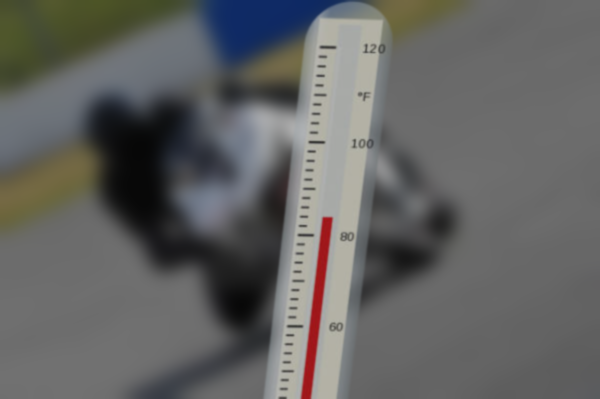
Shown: 84
